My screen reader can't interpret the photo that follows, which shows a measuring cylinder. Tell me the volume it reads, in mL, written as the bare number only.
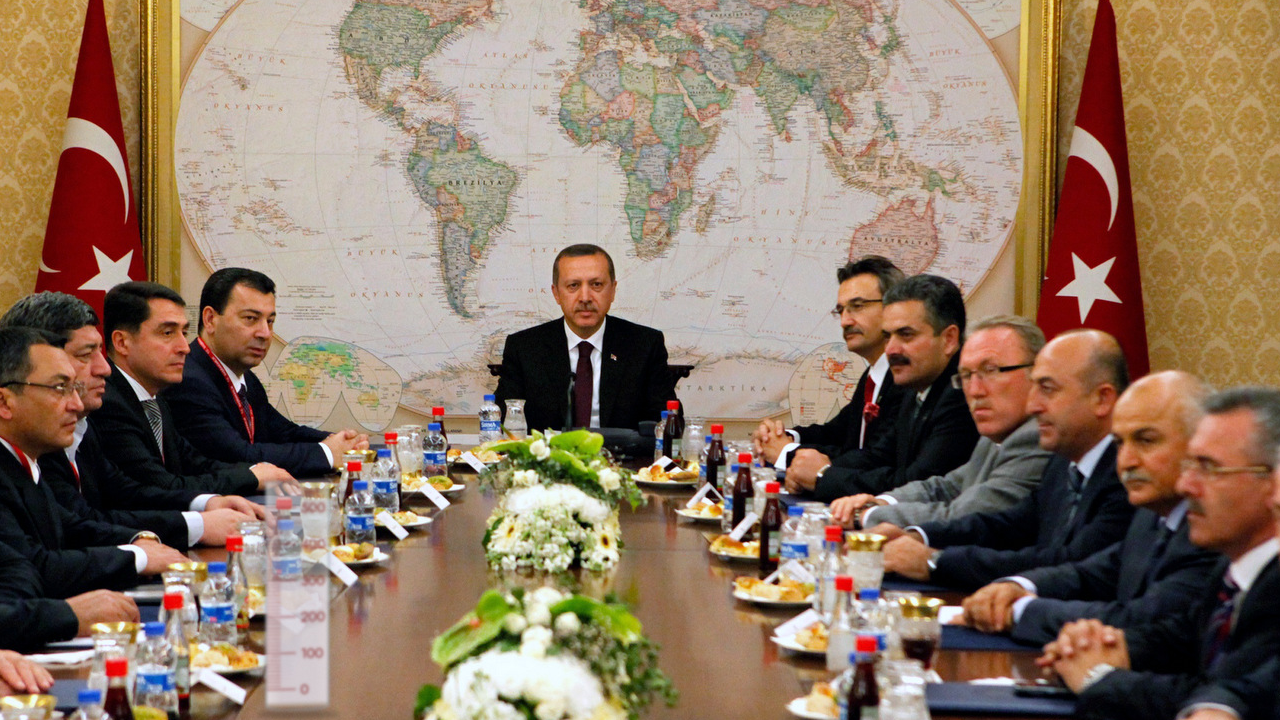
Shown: 300
